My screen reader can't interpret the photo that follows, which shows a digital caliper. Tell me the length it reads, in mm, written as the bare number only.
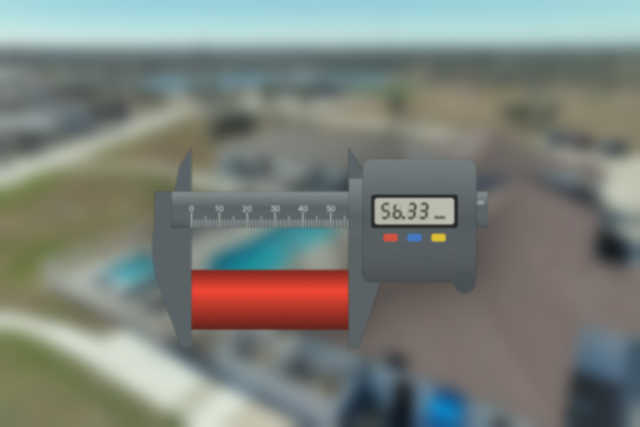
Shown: 56.33
